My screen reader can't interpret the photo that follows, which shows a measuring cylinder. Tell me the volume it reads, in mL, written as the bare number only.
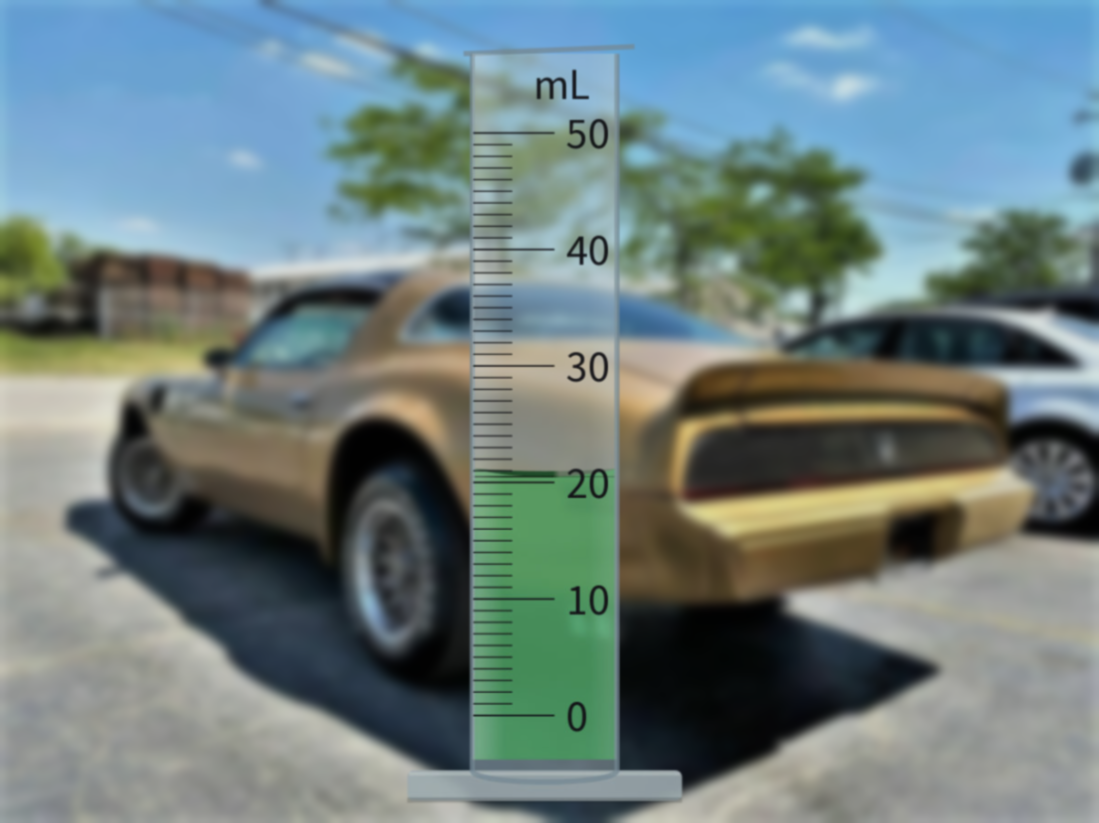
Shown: 20.5
